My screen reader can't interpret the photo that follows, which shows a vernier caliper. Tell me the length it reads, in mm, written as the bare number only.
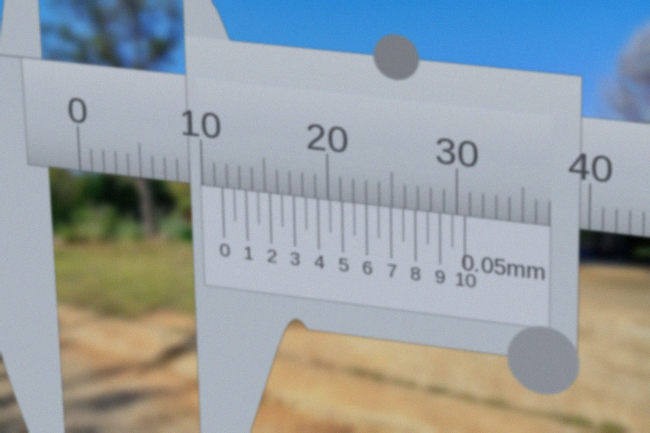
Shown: 11.6
